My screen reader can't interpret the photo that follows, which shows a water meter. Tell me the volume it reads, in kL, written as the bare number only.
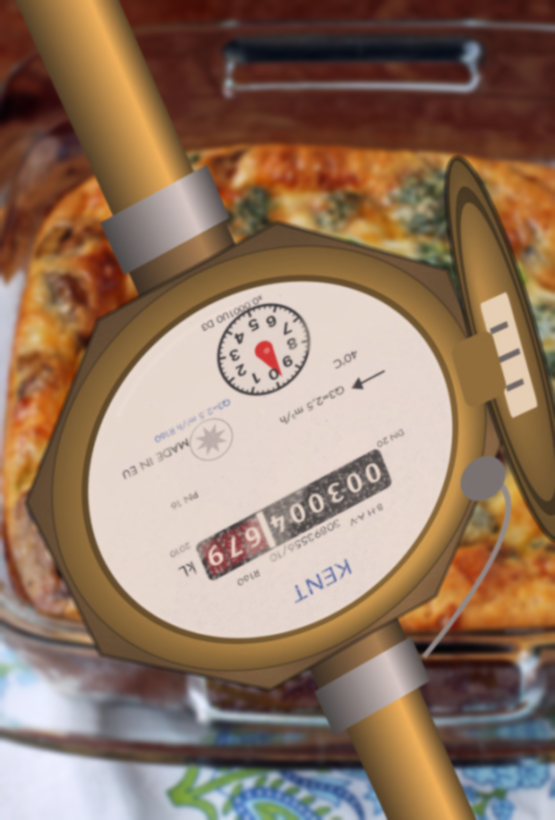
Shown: 3004.6789
